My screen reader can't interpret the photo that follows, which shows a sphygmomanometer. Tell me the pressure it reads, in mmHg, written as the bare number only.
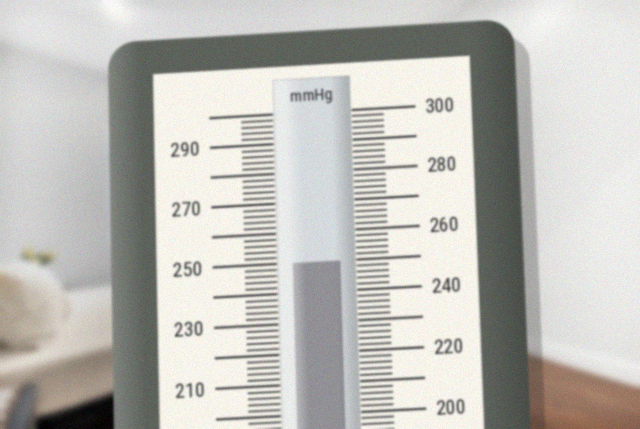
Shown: 250
